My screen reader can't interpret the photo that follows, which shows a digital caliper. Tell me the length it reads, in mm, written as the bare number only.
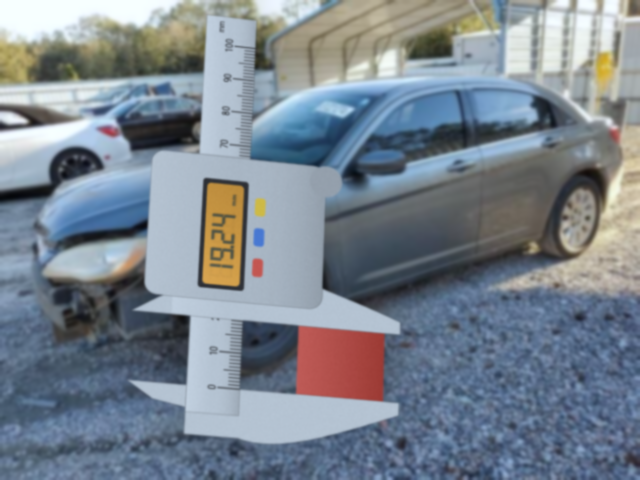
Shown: 19.24
